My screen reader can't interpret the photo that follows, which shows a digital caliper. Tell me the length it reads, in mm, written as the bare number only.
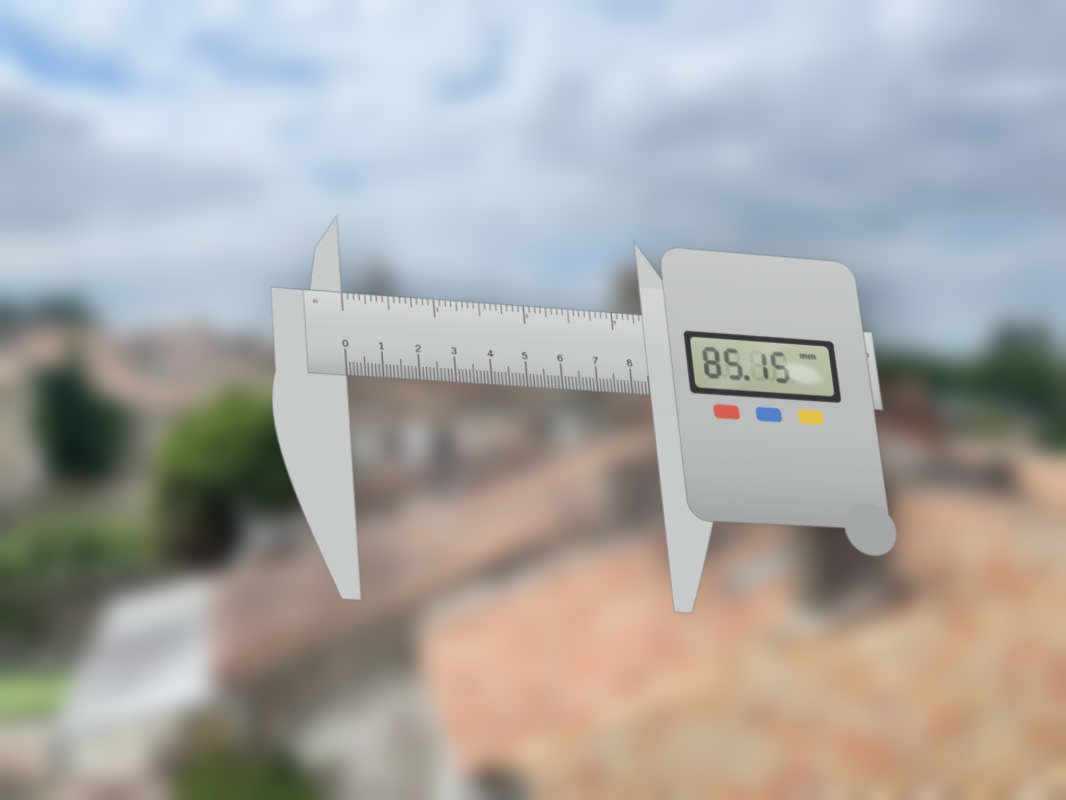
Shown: 85.15
